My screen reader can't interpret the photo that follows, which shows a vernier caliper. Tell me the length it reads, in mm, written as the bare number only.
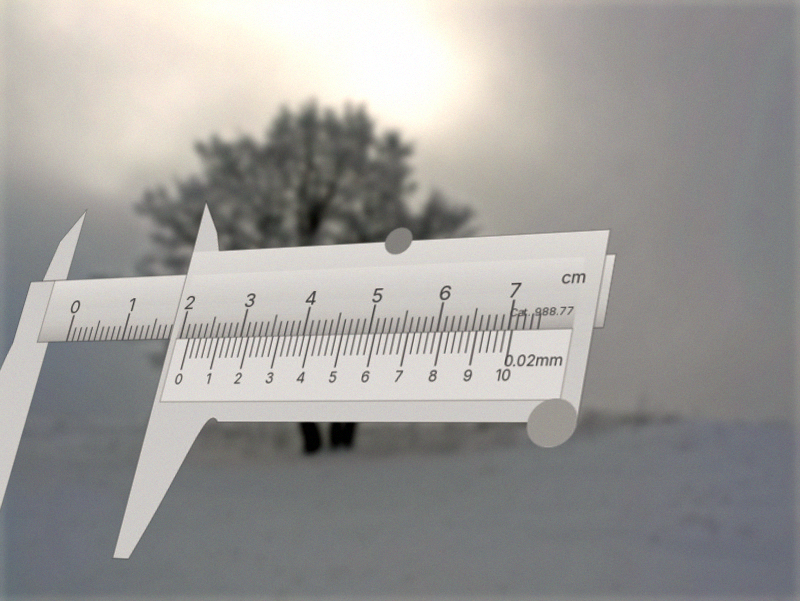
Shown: 21.5
